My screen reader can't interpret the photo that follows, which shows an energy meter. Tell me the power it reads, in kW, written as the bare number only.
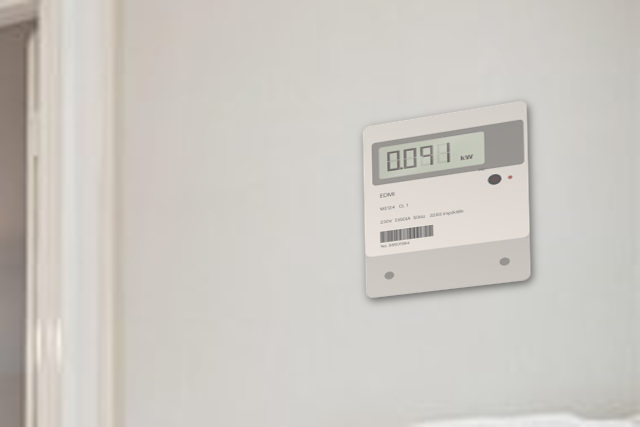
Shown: 0.091
